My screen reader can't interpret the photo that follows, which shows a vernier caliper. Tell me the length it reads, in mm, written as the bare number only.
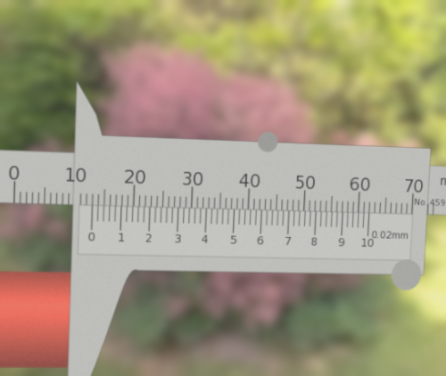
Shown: 13.0
